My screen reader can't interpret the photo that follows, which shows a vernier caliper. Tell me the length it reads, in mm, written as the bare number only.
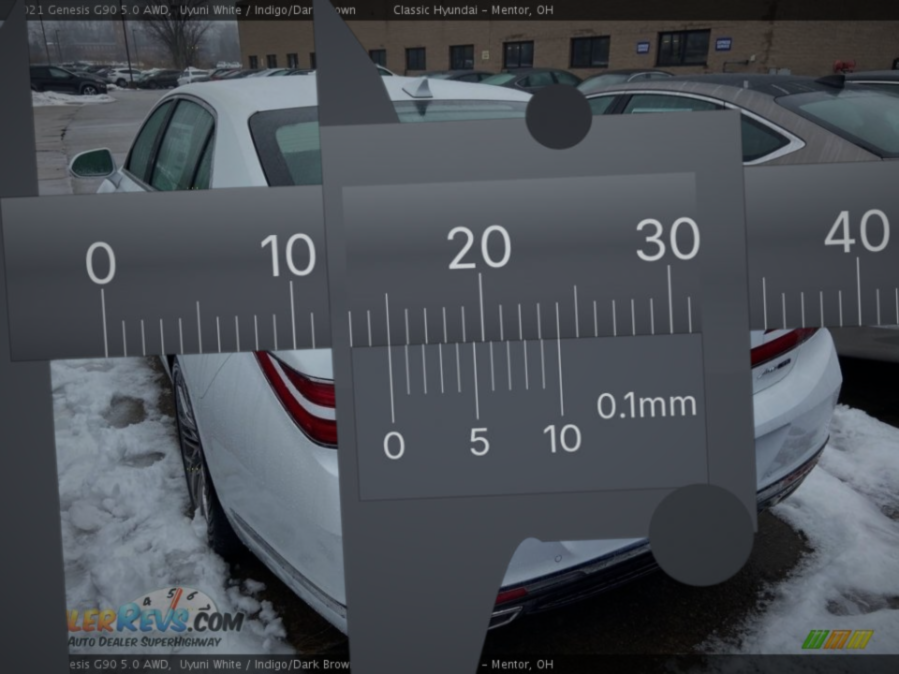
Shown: 15.0
